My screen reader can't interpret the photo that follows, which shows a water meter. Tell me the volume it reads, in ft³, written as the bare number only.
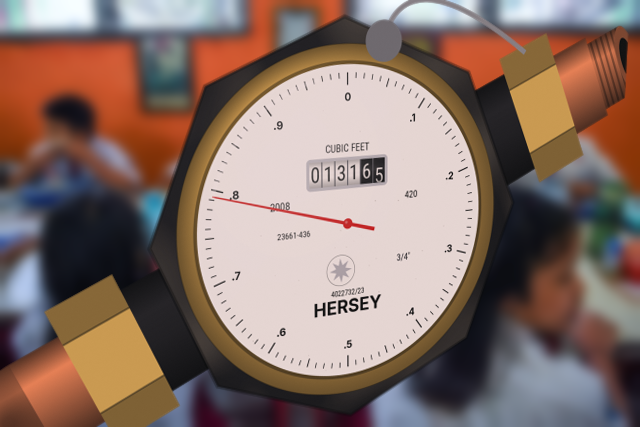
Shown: 13164.79
